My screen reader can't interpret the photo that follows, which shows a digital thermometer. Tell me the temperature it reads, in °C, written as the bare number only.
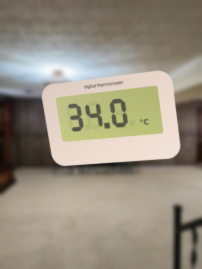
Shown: 34.0
